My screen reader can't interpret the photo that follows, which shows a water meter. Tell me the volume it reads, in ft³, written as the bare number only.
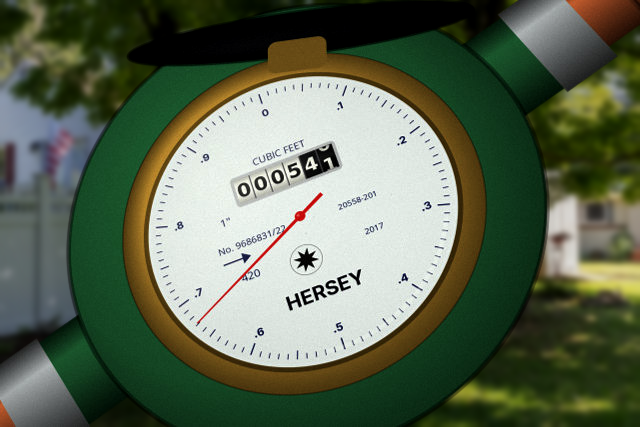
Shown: 540.67
